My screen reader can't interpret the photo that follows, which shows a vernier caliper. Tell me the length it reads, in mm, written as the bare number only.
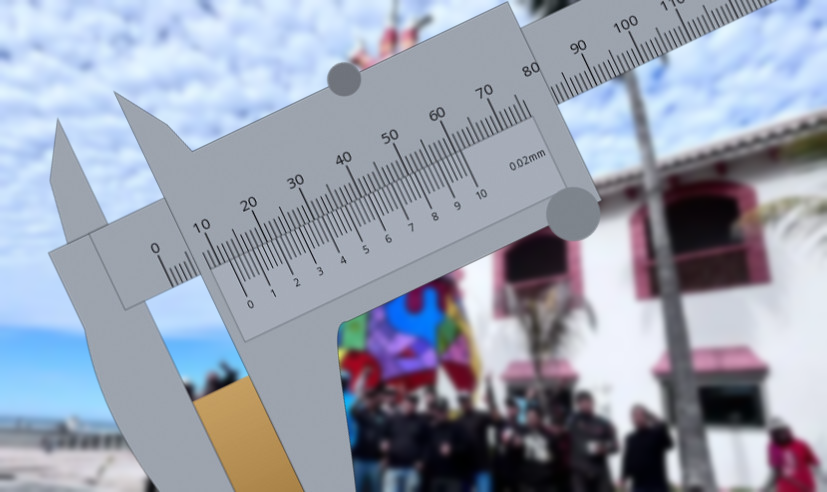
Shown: 12.0
